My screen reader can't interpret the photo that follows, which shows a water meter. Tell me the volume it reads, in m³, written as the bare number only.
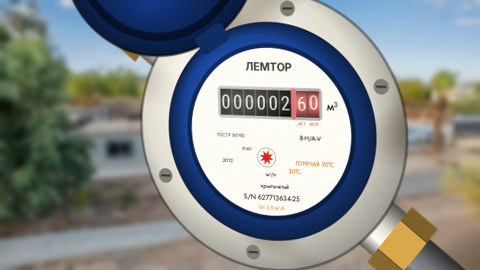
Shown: 2.60
